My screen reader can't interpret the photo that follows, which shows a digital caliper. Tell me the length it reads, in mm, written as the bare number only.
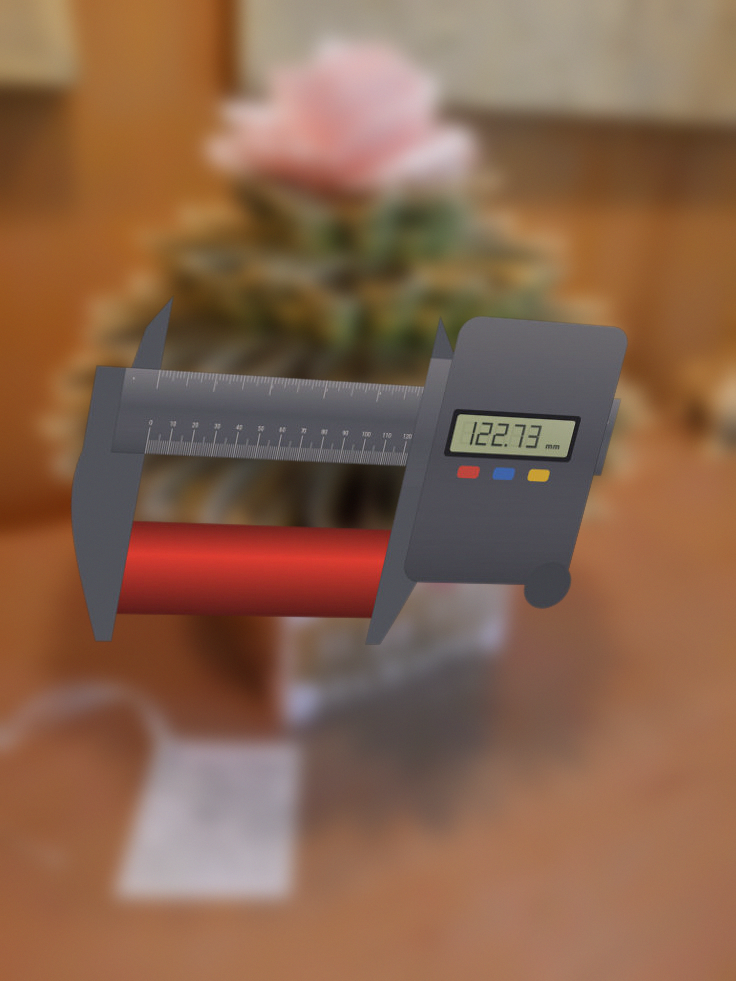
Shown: 122.73
